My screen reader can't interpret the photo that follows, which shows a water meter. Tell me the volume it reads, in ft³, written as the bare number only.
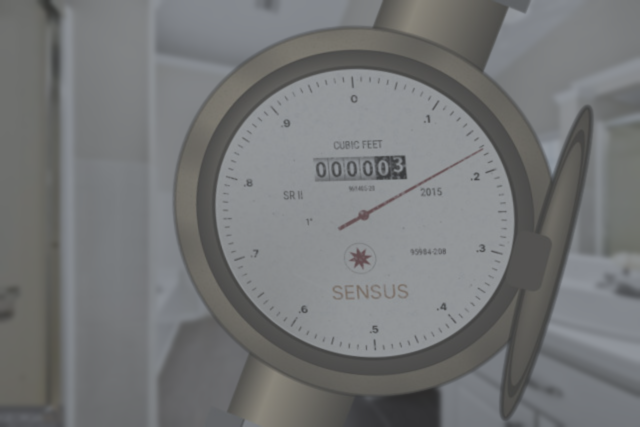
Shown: 3.17
